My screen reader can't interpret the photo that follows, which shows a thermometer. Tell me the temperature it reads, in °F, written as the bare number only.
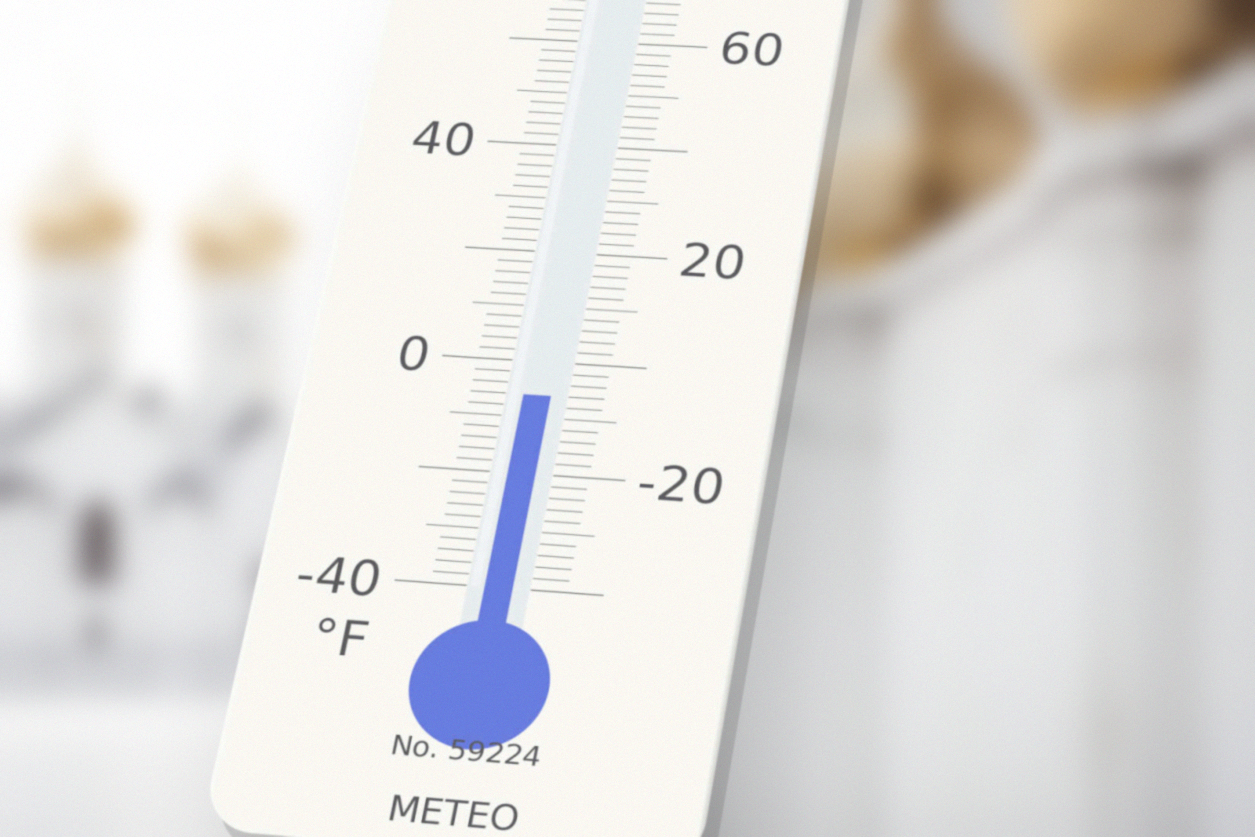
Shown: -6
